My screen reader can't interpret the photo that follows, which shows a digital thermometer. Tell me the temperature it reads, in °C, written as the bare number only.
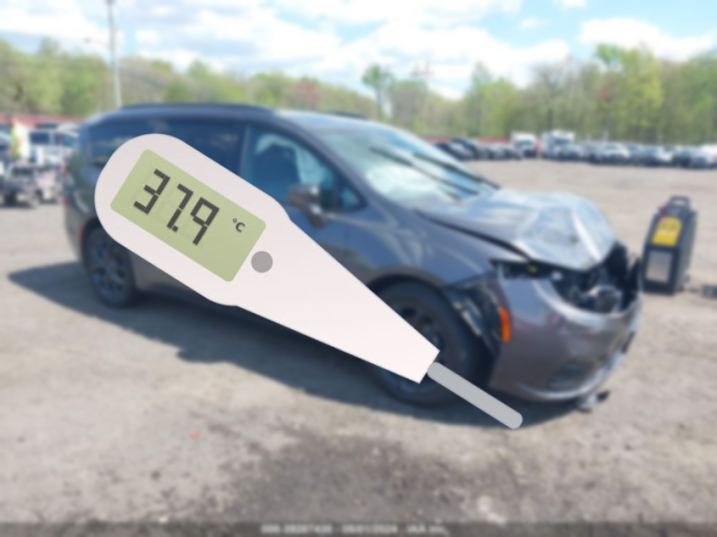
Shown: 37.9
